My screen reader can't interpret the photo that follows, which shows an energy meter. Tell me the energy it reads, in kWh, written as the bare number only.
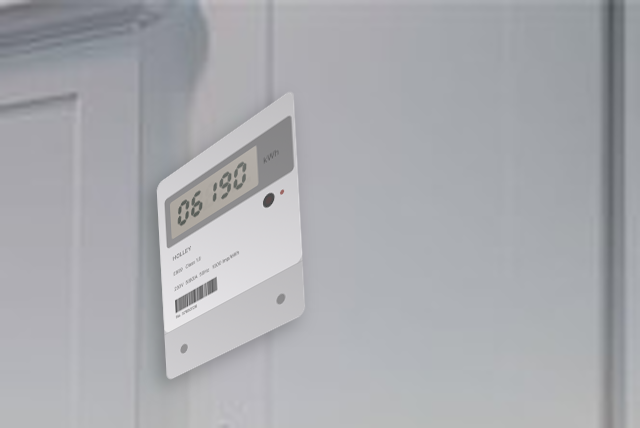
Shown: 6190
